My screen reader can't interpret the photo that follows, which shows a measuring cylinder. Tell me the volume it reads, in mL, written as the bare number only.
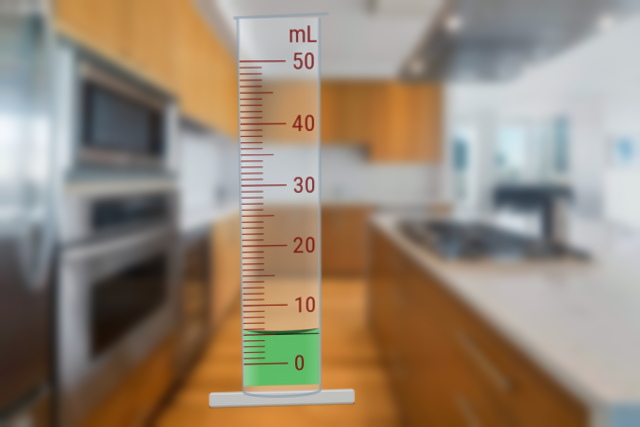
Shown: 5
